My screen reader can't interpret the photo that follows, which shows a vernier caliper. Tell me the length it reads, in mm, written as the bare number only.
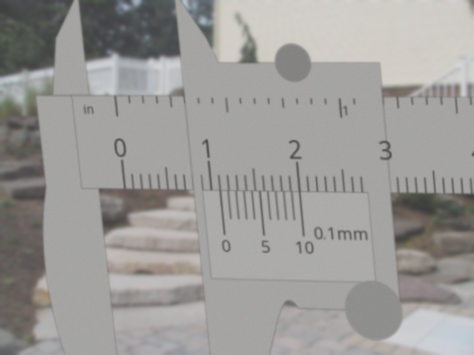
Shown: 11.0
